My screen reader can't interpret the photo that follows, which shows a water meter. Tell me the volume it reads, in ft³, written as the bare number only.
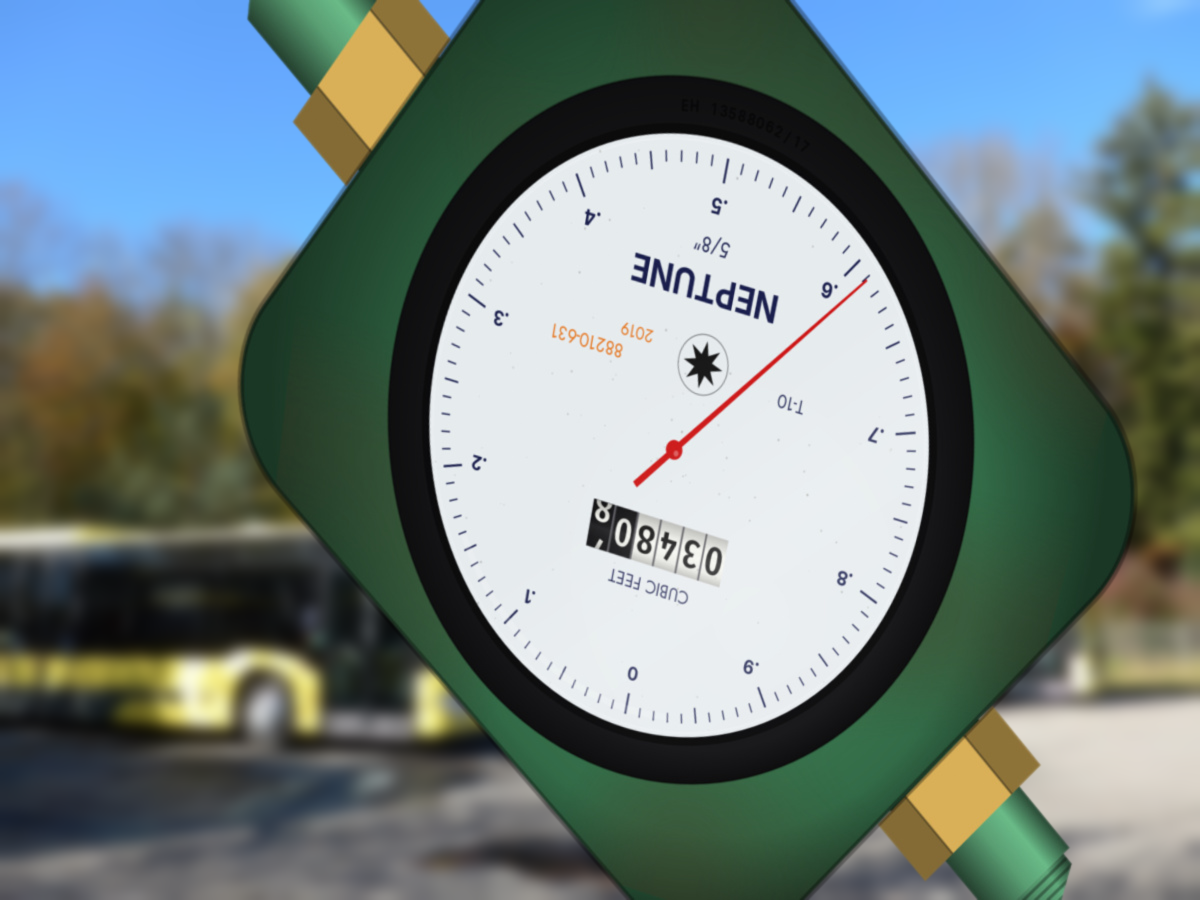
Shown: 34807.61
